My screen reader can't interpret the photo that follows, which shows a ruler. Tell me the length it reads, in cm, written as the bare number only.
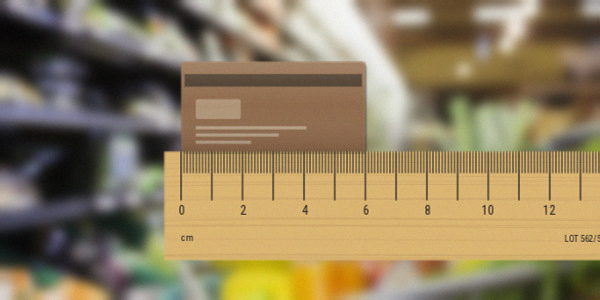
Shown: 6
